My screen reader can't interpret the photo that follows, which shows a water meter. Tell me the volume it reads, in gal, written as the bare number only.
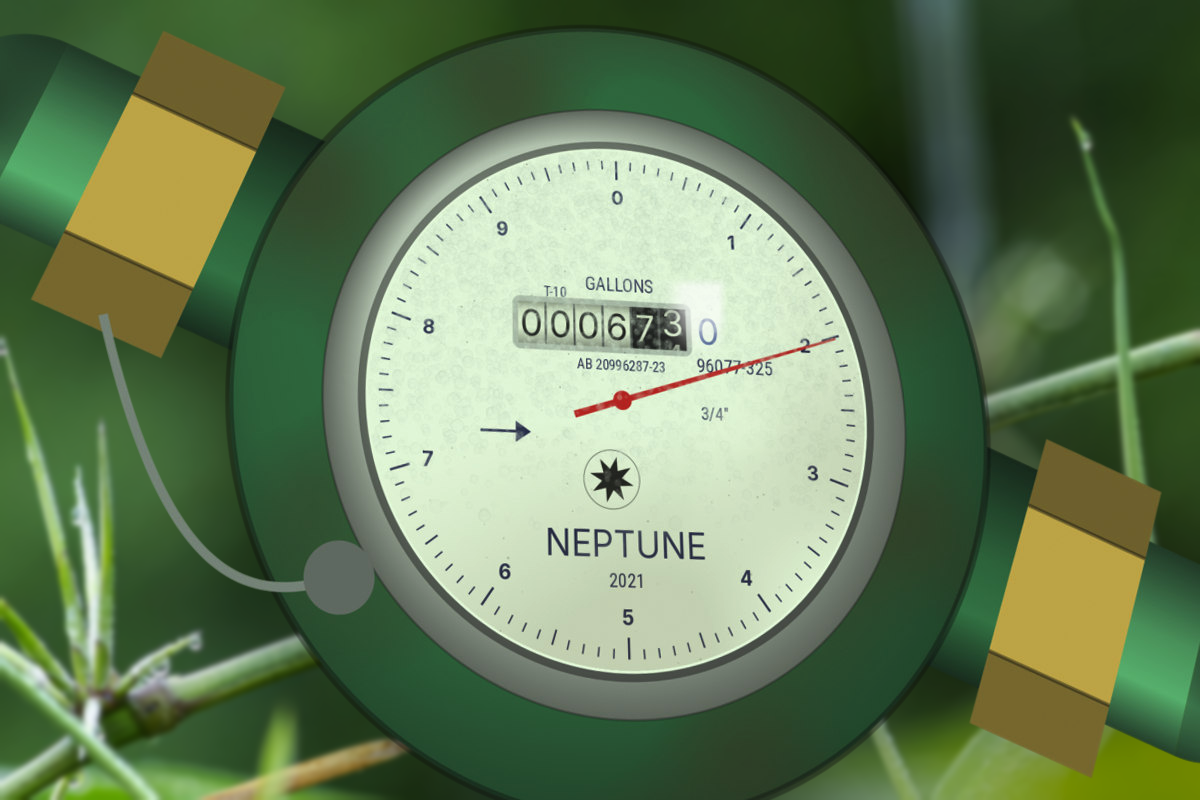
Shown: 6732.0
